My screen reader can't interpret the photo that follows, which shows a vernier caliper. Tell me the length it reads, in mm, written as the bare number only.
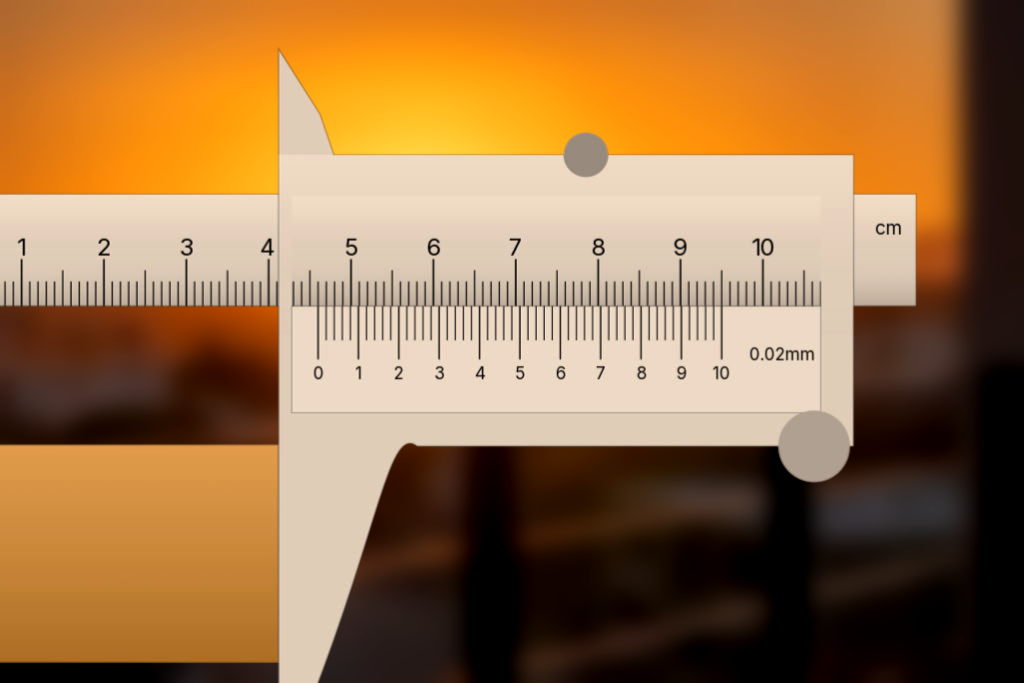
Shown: 46.0
